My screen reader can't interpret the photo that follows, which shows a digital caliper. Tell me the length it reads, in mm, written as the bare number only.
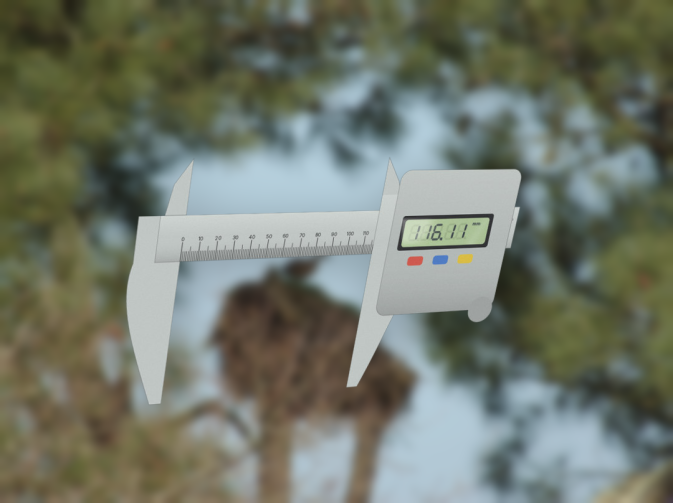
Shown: 116.11
